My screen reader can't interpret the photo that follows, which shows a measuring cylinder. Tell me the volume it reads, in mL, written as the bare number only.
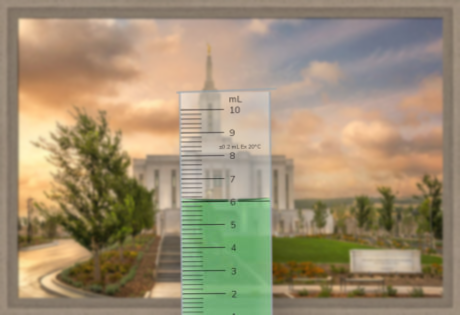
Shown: 6
